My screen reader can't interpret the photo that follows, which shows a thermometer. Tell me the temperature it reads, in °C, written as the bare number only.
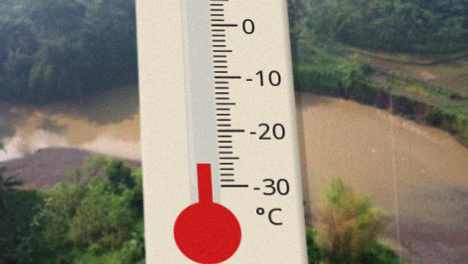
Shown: -26
